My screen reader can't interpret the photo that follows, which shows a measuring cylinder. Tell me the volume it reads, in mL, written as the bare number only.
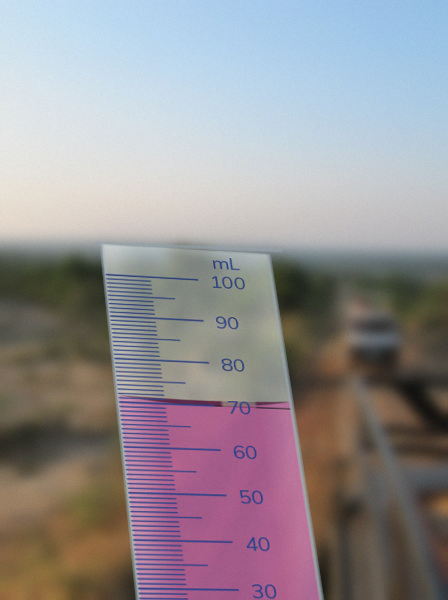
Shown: 70
